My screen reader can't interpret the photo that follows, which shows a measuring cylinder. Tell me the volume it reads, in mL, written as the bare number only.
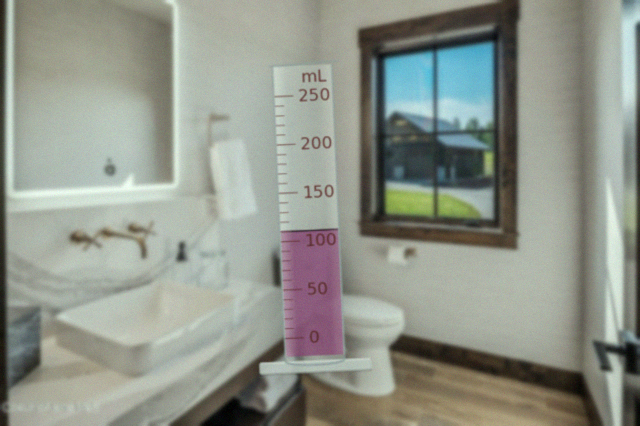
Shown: 110
